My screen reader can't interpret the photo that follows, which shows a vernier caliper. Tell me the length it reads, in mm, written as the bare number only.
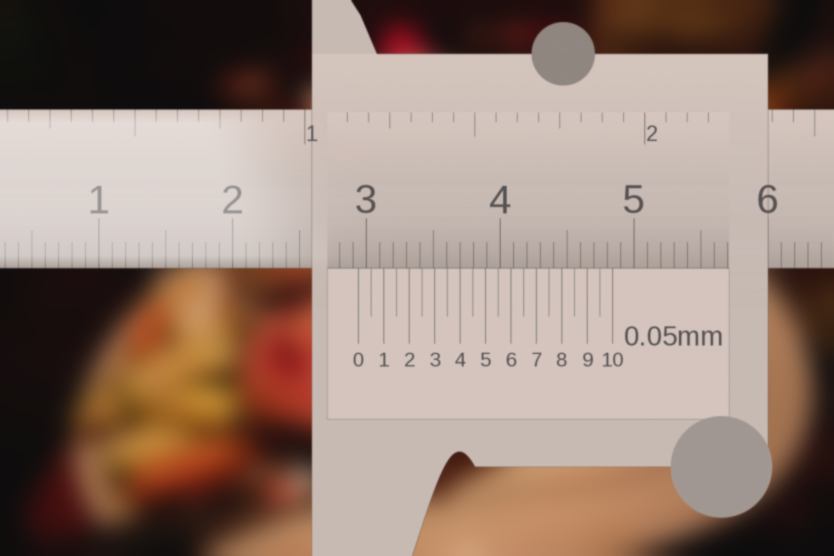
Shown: 29.4
